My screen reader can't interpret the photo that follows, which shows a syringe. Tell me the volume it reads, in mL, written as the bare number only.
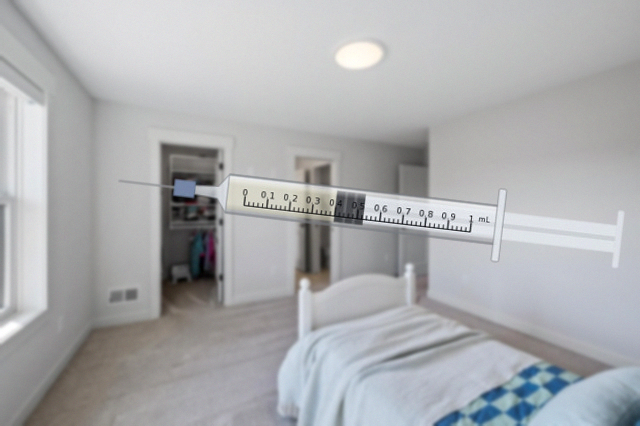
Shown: 0.4
